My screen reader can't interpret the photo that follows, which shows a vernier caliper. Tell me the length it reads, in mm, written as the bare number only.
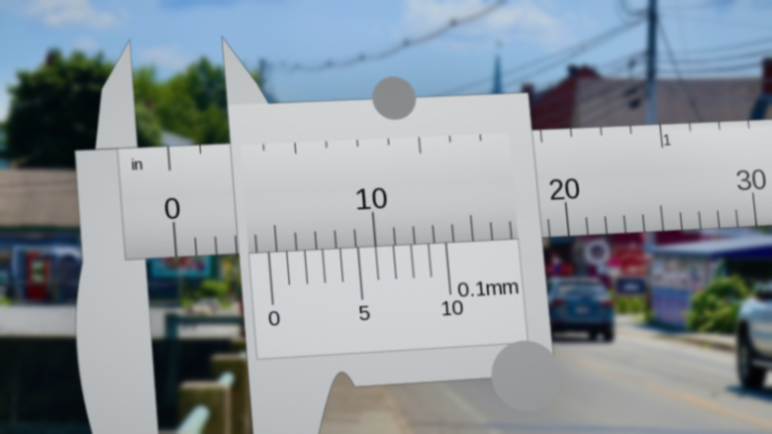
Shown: 4.6
